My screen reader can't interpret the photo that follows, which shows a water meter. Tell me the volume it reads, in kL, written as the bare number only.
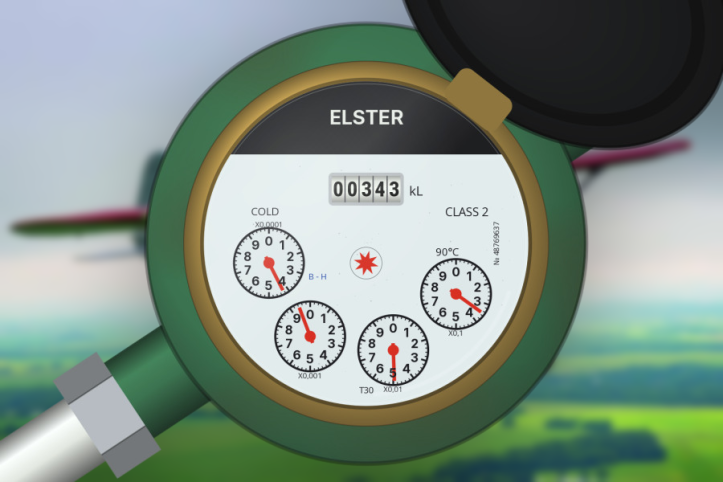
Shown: 343.3494
